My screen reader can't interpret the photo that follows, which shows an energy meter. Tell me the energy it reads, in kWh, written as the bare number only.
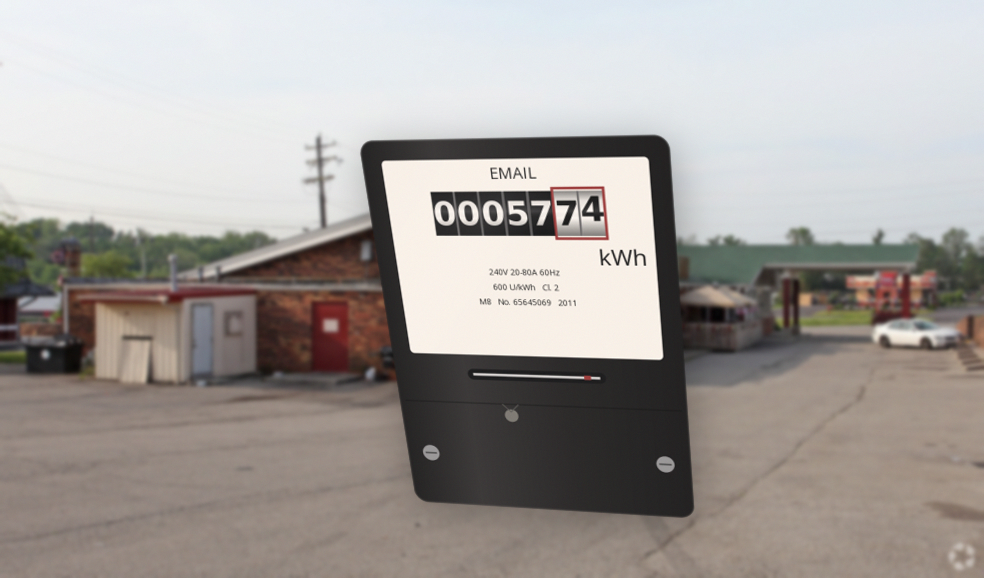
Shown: 57.74
